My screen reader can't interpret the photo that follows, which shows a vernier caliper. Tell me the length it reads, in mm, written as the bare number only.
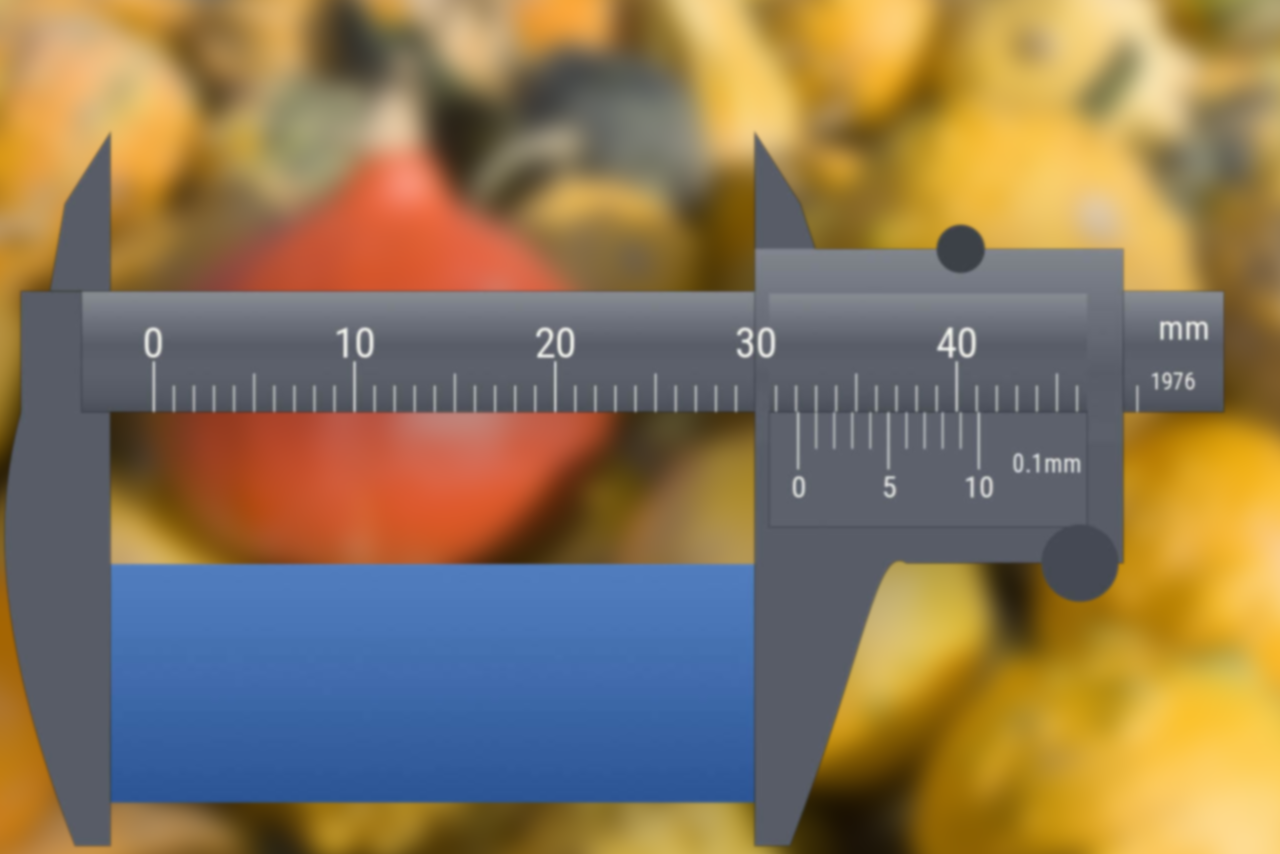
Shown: 32.1
